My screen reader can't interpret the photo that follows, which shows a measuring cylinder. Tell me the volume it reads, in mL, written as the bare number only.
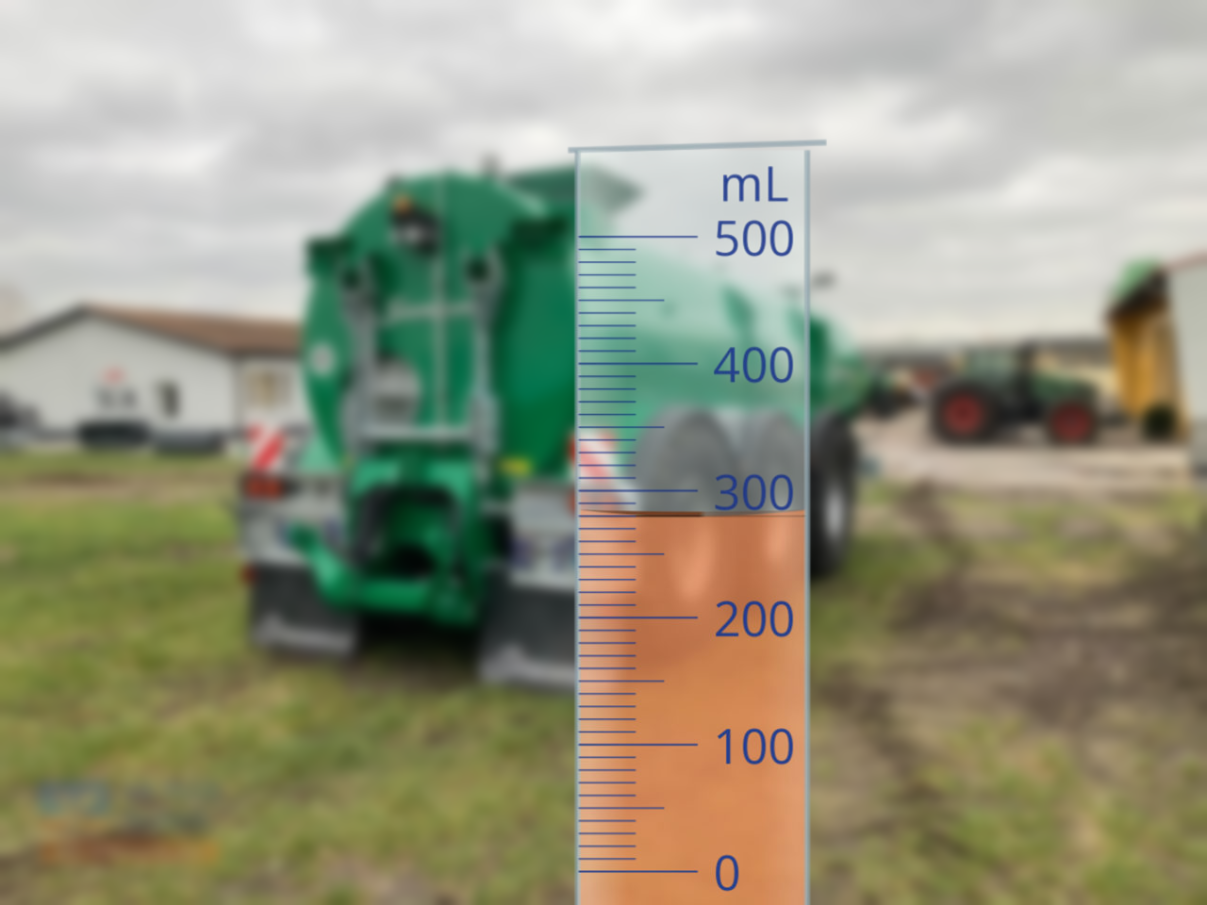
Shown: 280
